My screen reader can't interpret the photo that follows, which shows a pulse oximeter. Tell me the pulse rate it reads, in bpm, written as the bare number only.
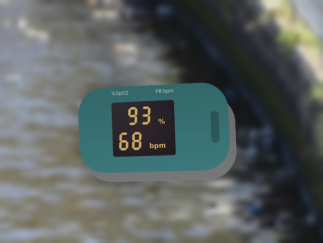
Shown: 68
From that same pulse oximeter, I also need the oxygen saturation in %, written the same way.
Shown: 93
